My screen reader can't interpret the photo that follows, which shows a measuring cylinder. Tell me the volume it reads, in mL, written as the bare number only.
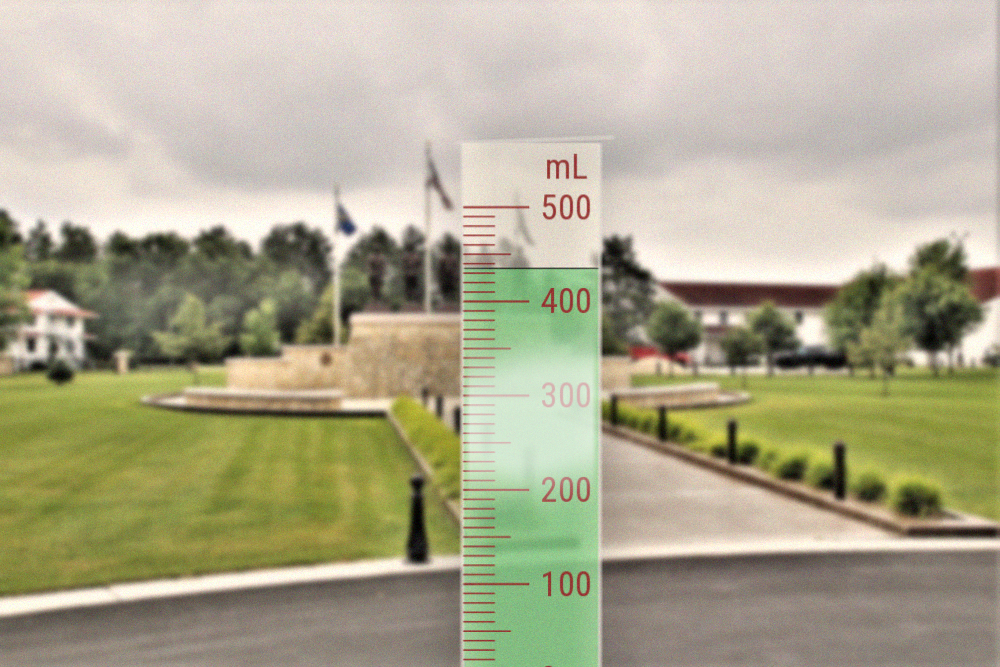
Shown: 435
